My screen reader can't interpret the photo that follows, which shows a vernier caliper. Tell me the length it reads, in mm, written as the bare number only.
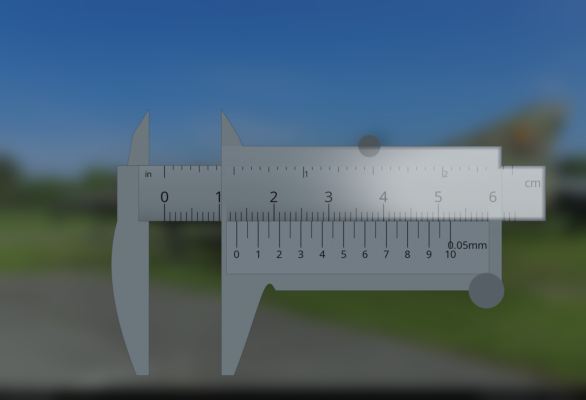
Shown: 13.2
